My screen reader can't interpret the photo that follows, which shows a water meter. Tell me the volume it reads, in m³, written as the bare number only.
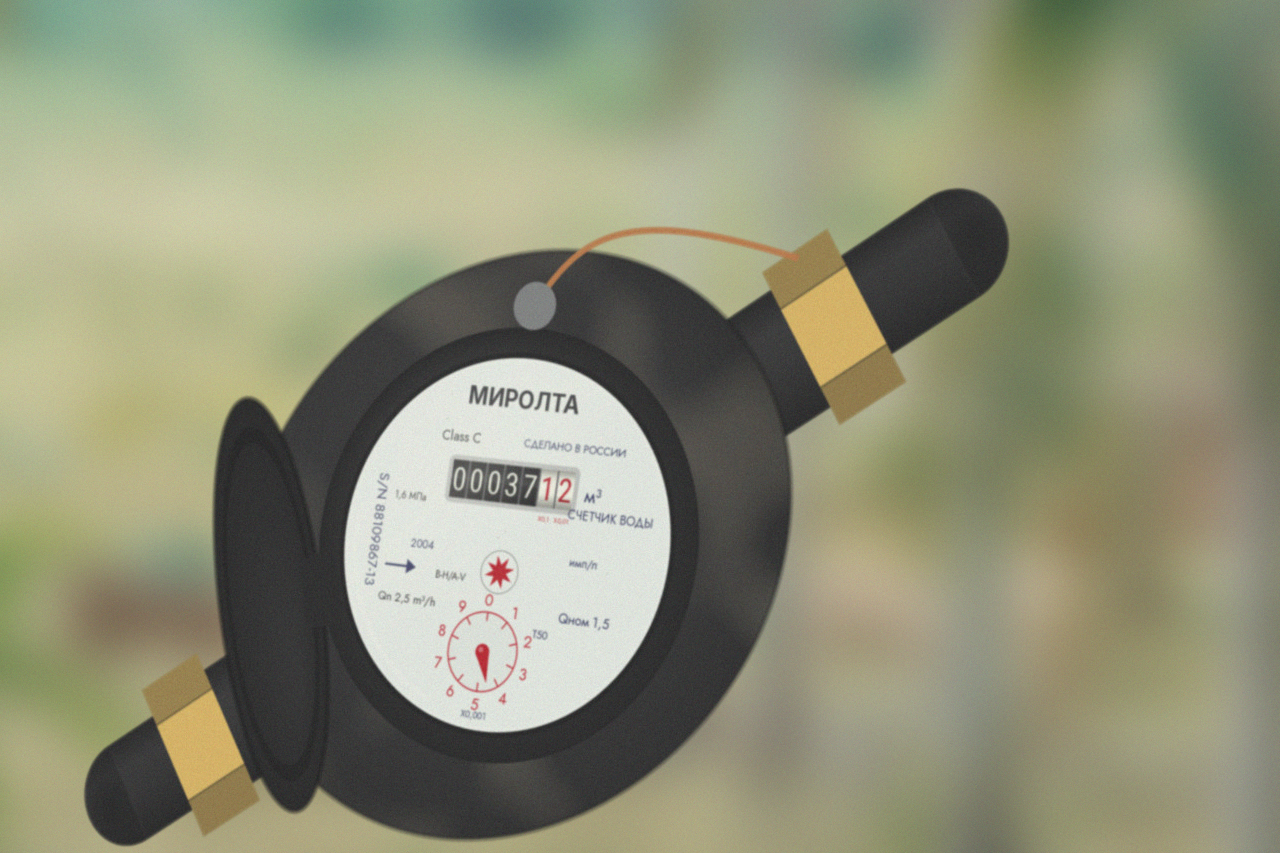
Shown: 37.124
